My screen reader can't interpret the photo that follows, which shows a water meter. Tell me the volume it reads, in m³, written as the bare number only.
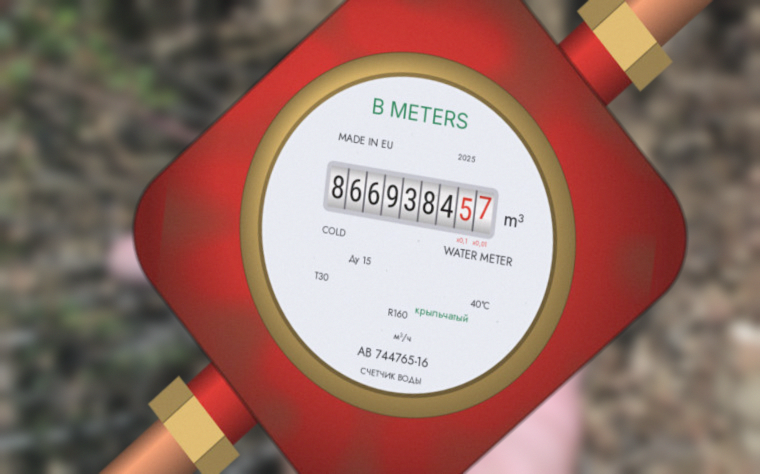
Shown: 8669384.57
